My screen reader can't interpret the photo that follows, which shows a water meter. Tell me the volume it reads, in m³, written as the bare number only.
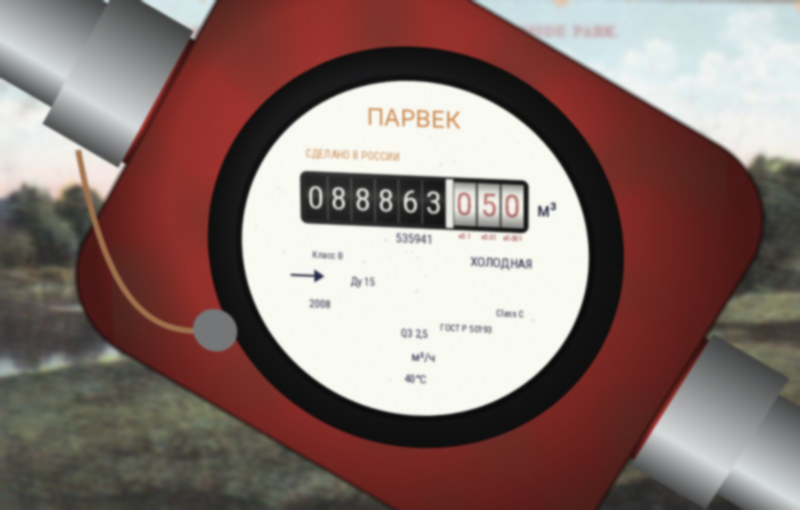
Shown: 88863.050
